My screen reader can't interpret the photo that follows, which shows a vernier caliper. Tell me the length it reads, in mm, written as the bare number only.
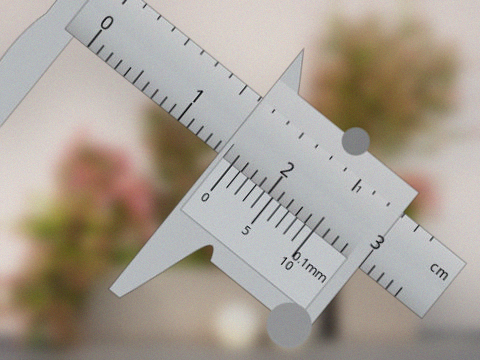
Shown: 16.0
